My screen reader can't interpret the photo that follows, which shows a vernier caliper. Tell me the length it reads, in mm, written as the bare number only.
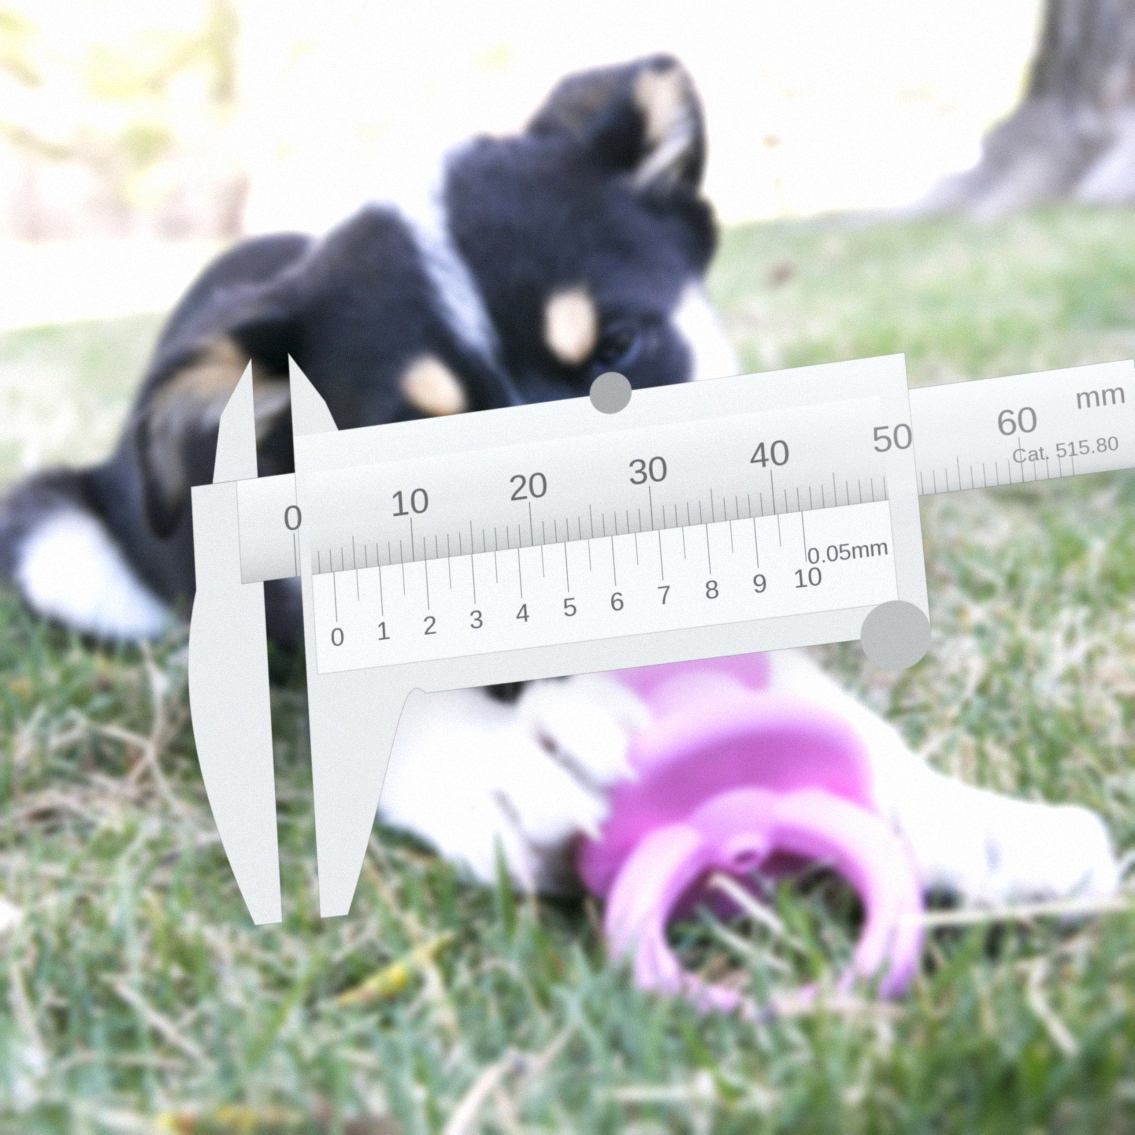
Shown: 3.2
